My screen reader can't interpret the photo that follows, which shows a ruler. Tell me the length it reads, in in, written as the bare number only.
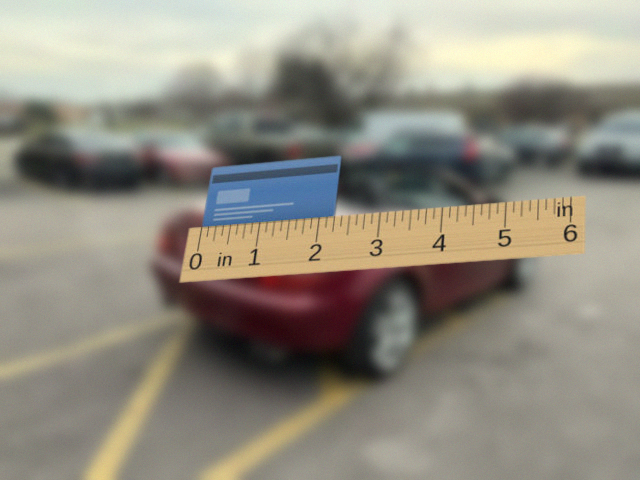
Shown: 2.25
